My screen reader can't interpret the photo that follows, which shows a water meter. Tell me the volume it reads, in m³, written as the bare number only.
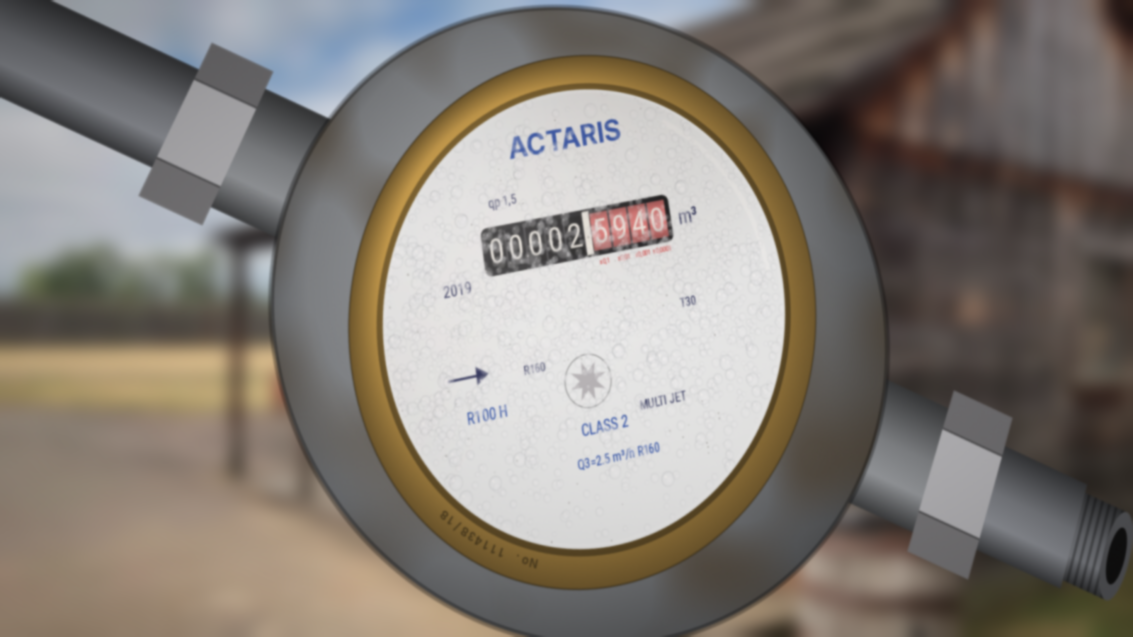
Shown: 2.5940
